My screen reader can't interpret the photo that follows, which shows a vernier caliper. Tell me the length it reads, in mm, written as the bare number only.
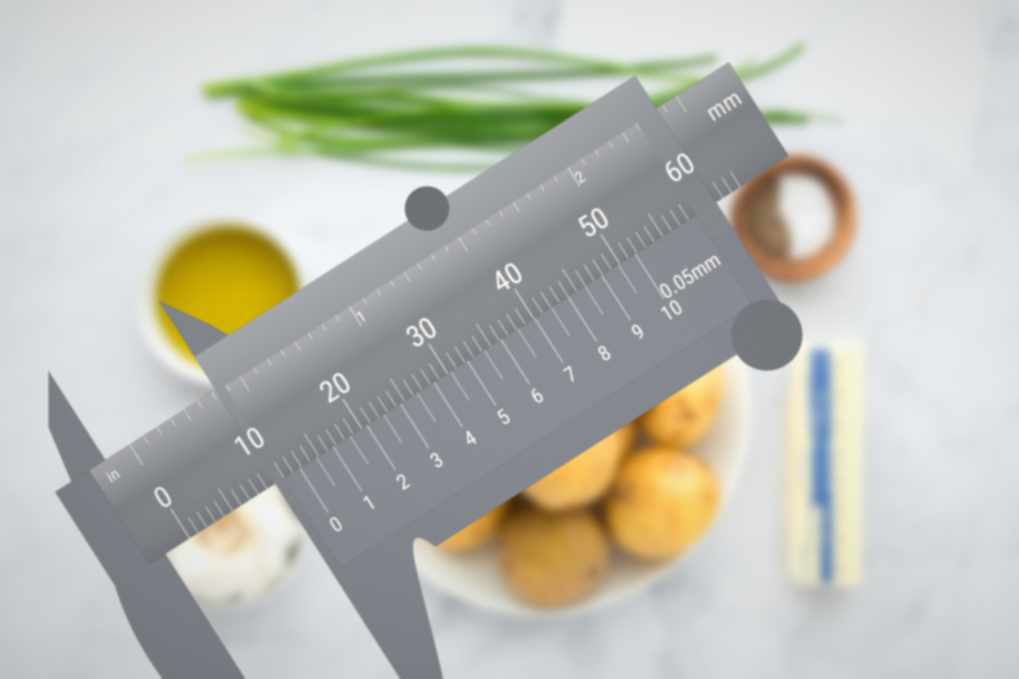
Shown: 12.8
